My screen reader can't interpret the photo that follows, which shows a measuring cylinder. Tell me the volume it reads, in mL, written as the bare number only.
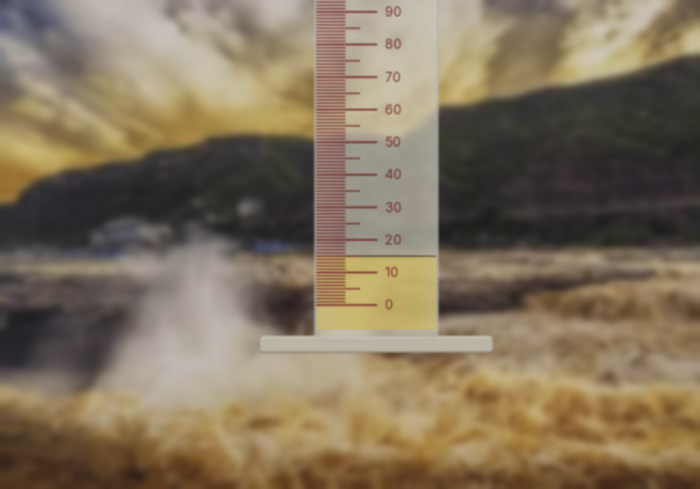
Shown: 15
